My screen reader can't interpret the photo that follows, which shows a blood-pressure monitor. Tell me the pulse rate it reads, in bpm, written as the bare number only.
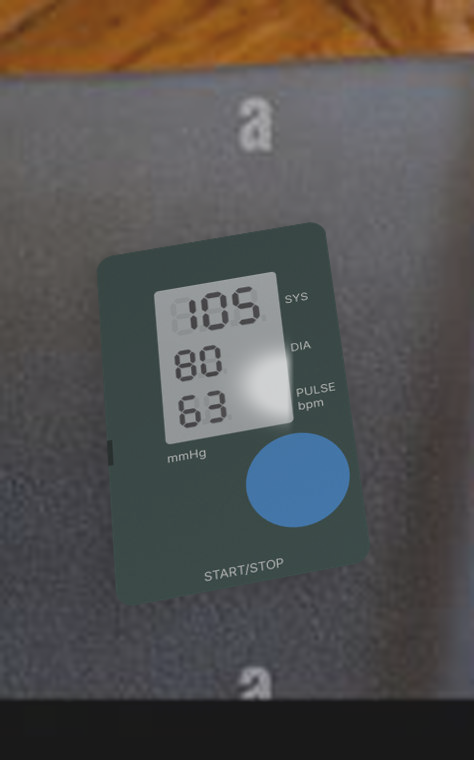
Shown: 63
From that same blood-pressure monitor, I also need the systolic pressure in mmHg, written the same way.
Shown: 105
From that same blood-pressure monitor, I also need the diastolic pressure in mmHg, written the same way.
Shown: 80
